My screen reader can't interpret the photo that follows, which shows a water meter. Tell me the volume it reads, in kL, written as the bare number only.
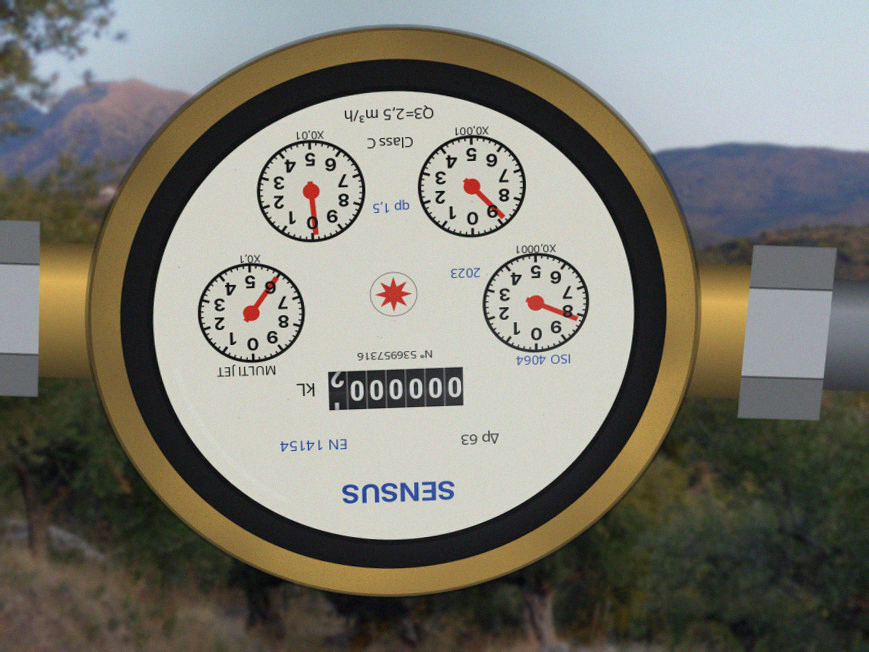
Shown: 1.5988
